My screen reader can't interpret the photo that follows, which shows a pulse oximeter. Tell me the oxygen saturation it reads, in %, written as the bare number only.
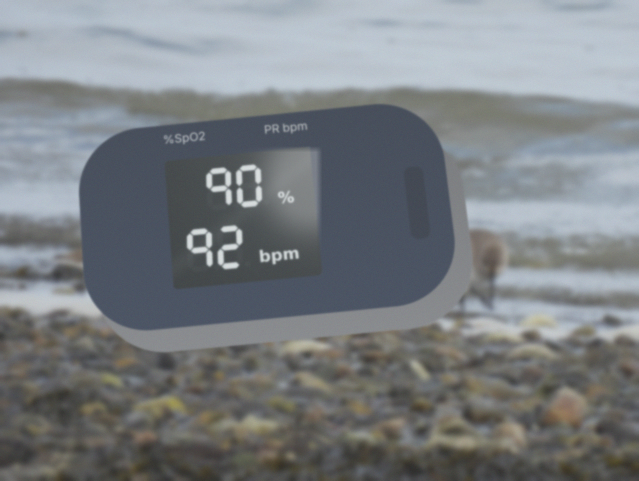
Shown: 90
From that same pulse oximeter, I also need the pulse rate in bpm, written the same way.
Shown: 92
